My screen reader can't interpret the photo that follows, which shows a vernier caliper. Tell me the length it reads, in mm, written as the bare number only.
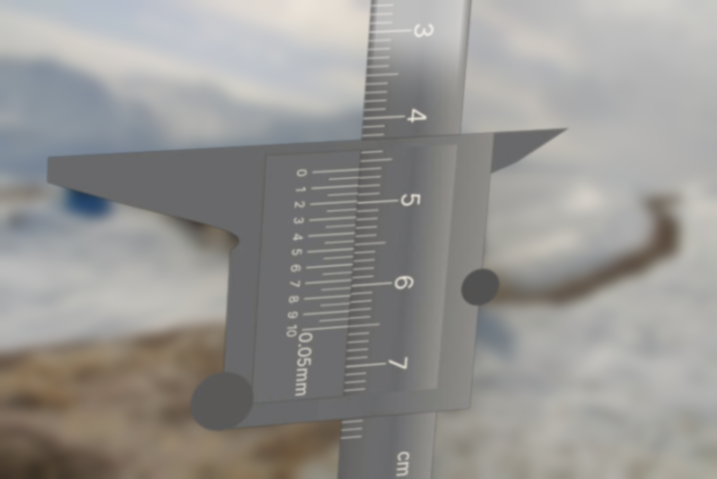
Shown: 46.0
